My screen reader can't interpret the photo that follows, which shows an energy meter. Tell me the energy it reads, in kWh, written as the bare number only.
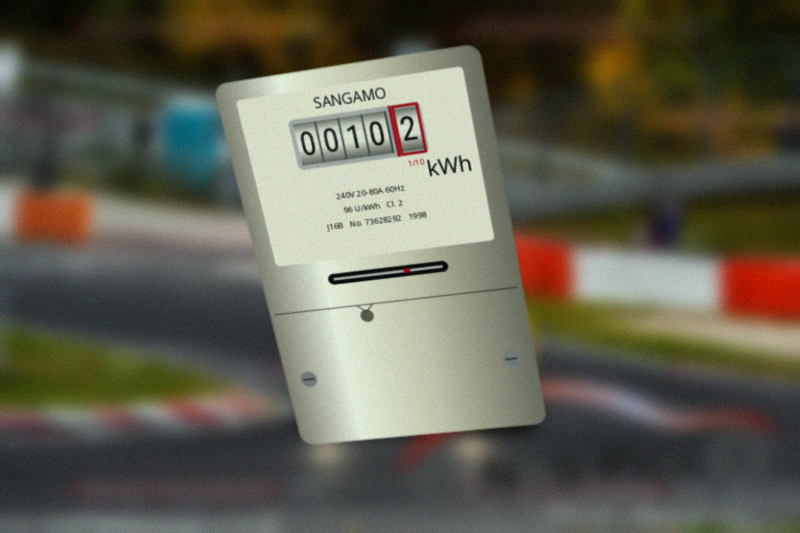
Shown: 10.2
